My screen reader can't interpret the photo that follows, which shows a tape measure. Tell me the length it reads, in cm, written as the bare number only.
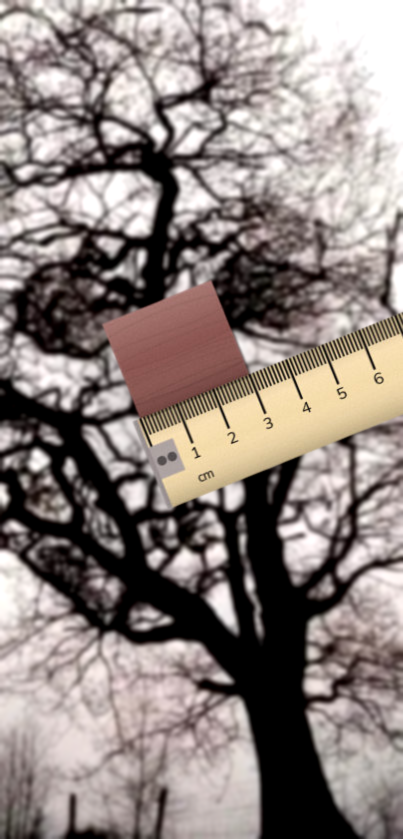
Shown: 3
